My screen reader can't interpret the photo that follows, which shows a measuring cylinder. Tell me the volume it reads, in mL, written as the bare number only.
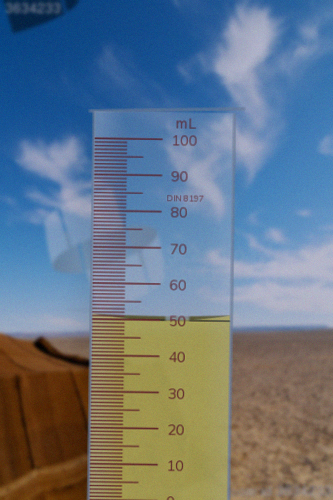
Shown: 50
